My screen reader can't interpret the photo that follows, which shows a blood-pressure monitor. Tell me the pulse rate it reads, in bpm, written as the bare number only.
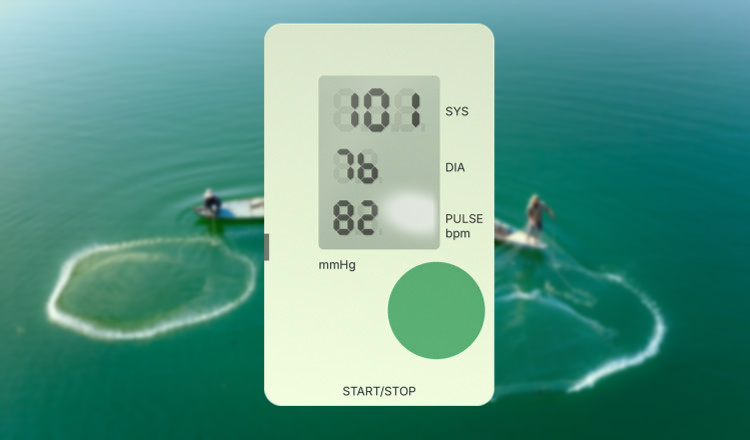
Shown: 82
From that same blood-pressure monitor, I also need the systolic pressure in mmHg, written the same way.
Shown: 101
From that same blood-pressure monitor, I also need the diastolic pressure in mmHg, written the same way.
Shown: 76
